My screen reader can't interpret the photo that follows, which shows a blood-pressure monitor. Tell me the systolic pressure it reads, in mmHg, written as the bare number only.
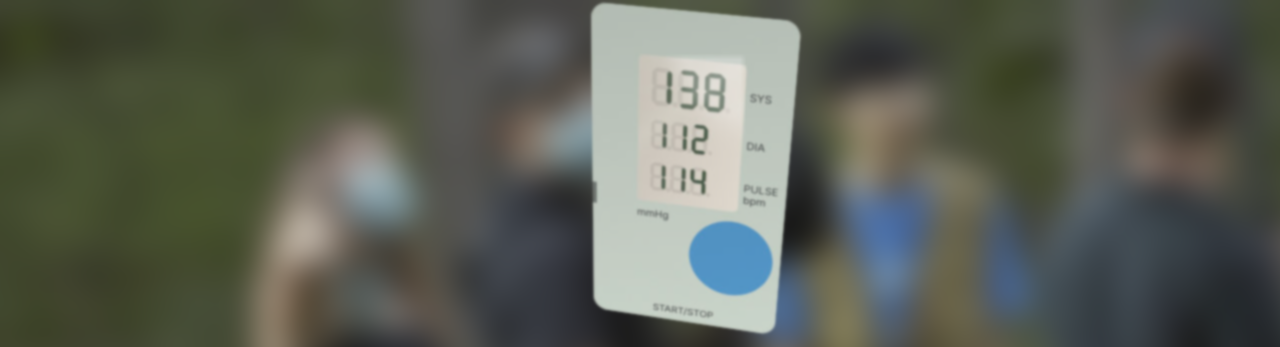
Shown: 138
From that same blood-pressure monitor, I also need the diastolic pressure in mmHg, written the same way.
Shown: 112
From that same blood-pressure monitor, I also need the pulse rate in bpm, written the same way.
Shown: 114
